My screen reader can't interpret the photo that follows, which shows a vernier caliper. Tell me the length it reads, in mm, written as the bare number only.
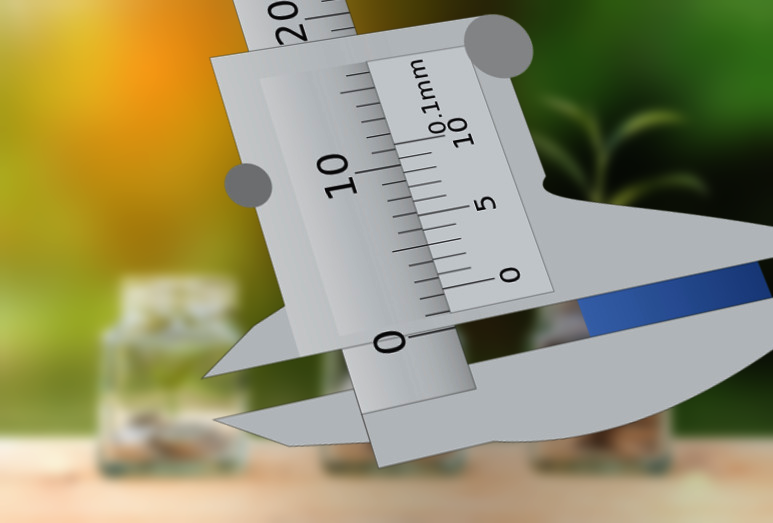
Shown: 2.3
